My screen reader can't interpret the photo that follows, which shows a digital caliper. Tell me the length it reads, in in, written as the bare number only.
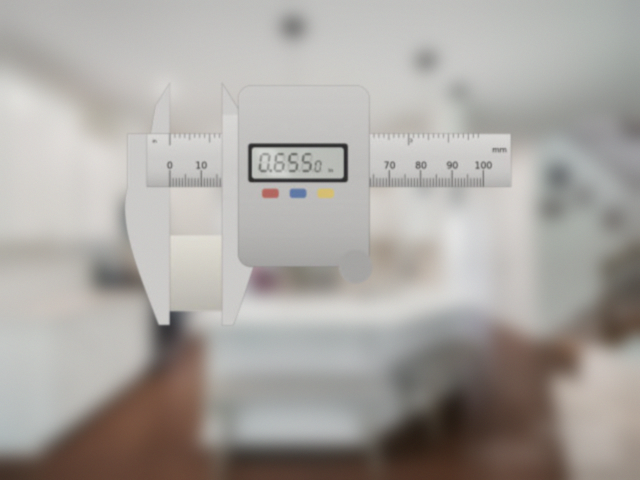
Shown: 0.6550
